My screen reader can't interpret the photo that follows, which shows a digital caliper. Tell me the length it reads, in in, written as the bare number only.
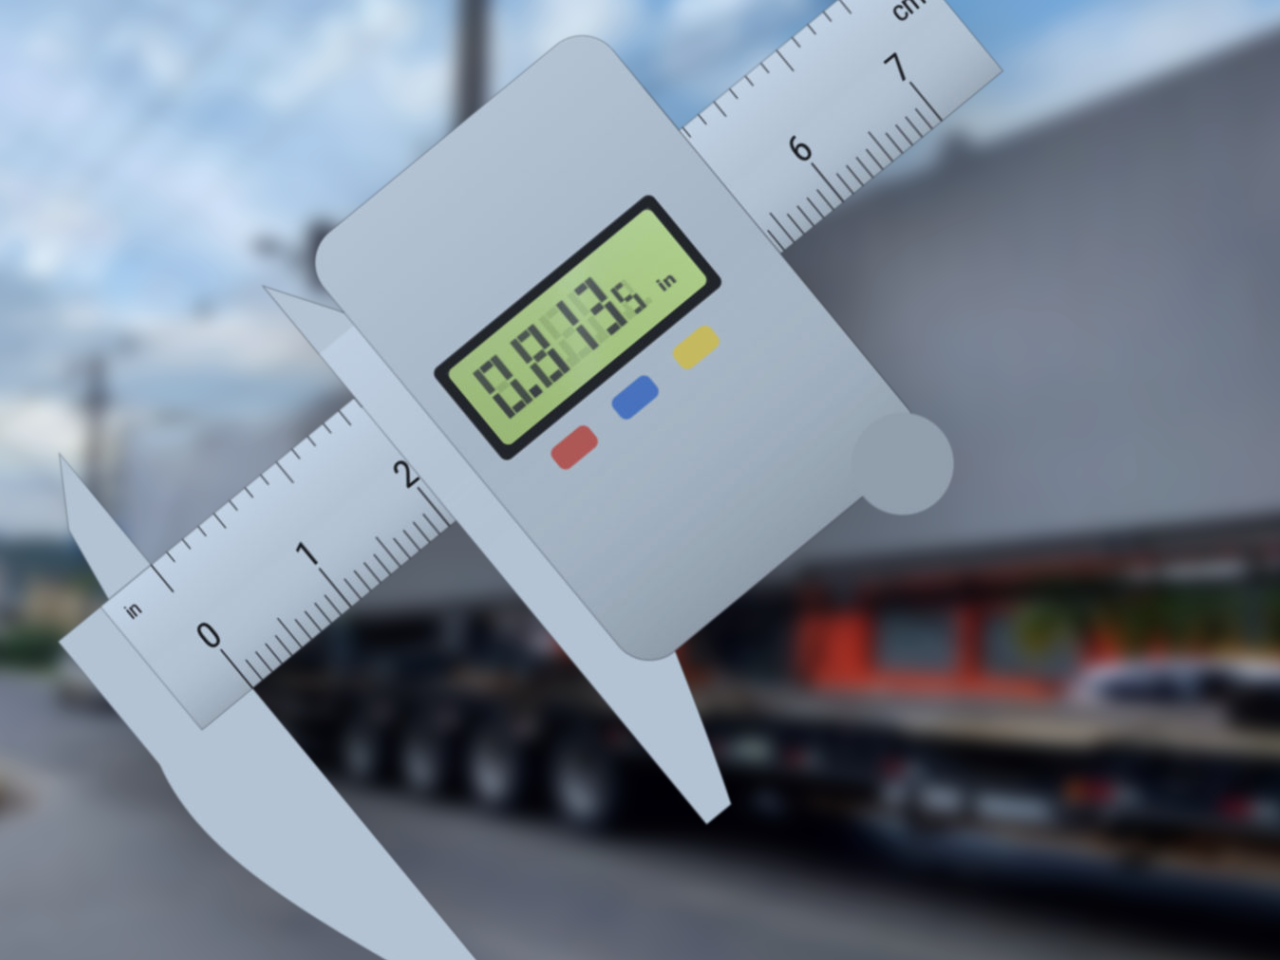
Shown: 0.8135
